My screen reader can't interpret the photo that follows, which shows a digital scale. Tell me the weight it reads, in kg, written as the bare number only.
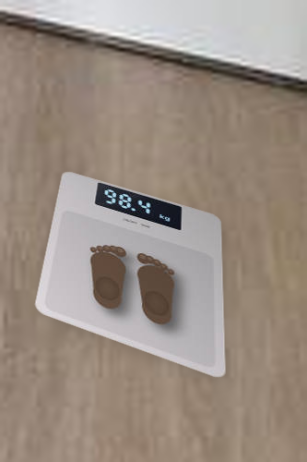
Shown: 98.4
